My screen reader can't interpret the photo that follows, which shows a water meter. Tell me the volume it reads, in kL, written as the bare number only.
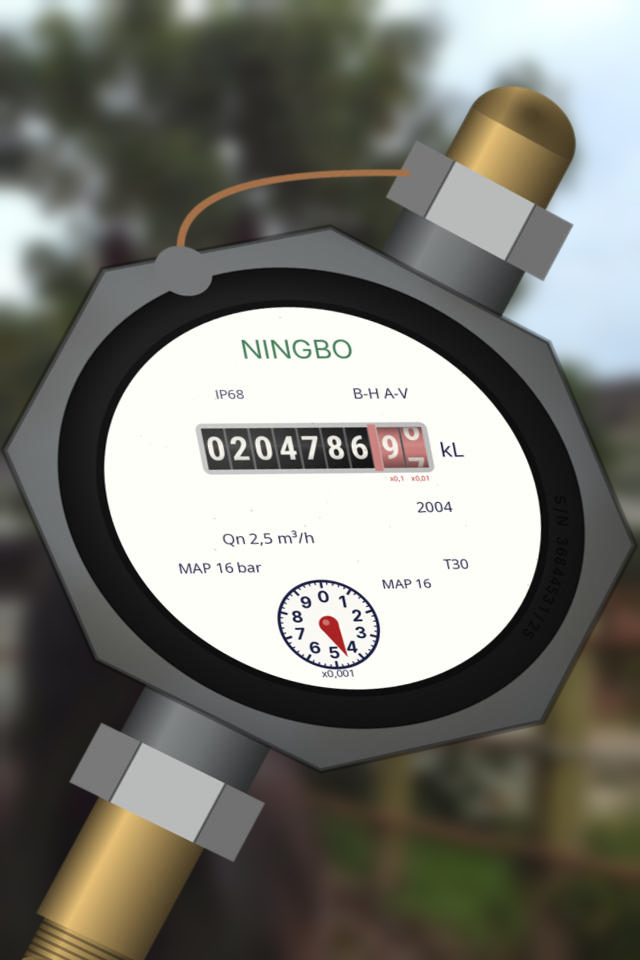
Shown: 204786.964
